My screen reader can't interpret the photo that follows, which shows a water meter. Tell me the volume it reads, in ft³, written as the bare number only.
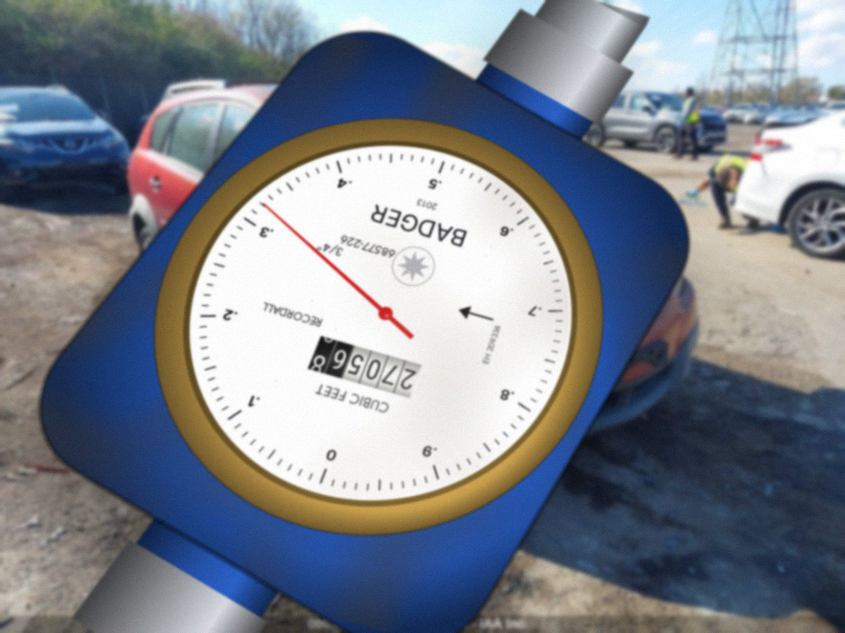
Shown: 270568.32
